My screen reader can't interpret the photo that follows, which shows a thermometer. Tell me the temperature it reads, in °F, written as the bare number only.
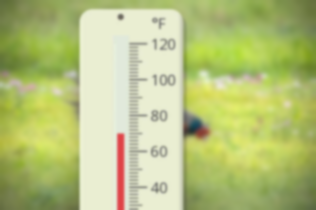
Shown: 70
